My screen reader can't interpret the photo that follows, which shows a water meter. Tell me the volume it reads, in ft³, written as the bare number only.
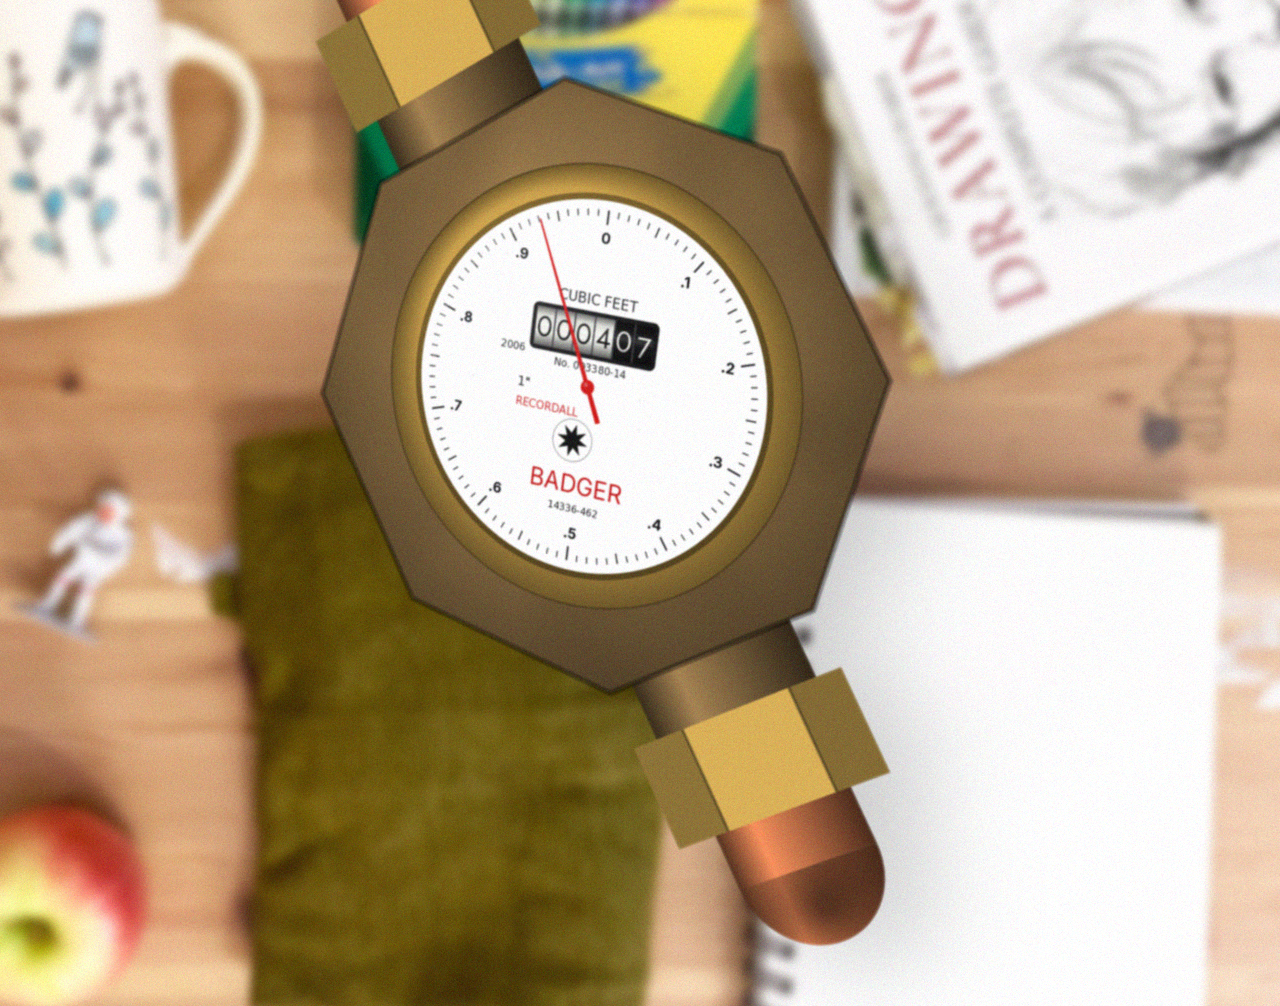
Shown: 406.93
